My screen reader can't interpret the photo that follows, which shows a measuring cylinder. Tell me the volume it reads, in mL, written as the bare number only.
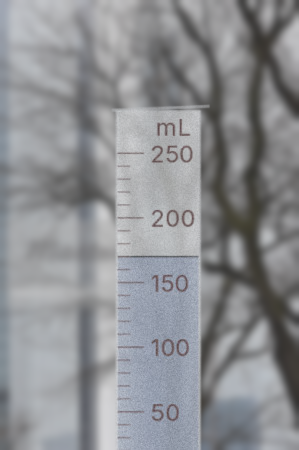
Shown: 170
